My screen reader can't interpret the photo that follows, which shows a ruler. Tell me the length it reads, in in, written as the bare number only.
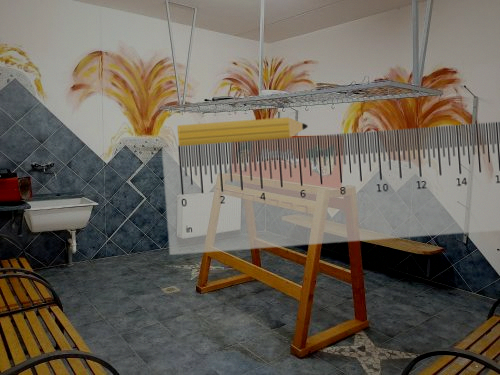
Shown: 6.5
